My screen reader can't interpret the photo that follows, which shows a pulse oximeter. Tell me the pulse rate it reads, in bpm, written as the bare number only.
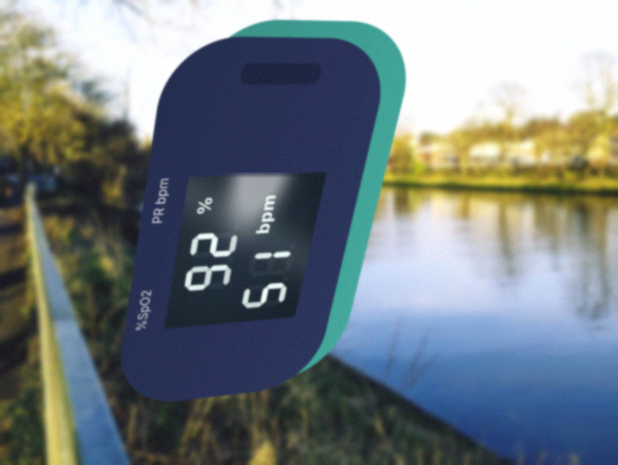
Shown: 51
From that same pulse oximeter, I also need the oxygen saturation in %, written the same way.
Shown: 92
